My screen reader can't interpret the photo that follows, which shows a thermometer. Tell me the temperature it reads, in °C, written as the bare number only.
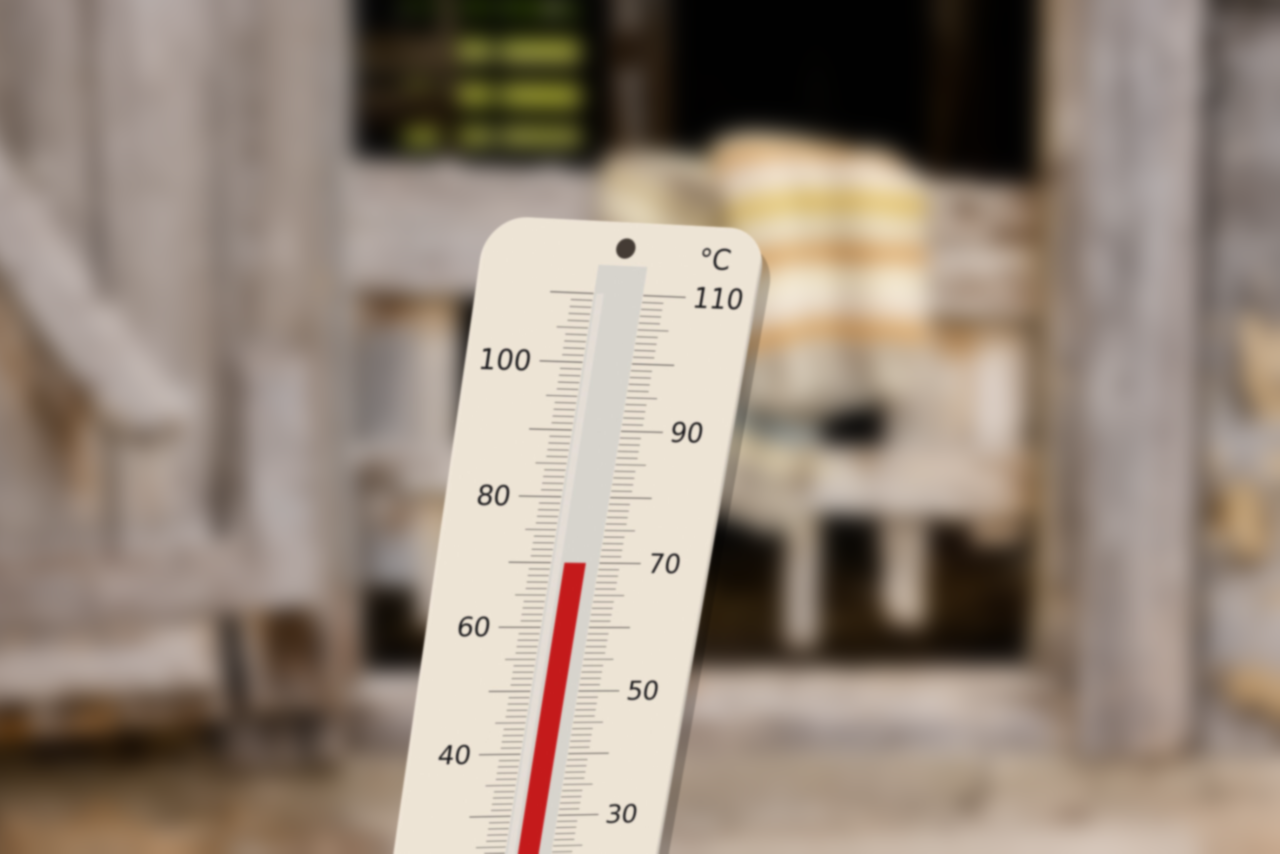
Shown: 70
